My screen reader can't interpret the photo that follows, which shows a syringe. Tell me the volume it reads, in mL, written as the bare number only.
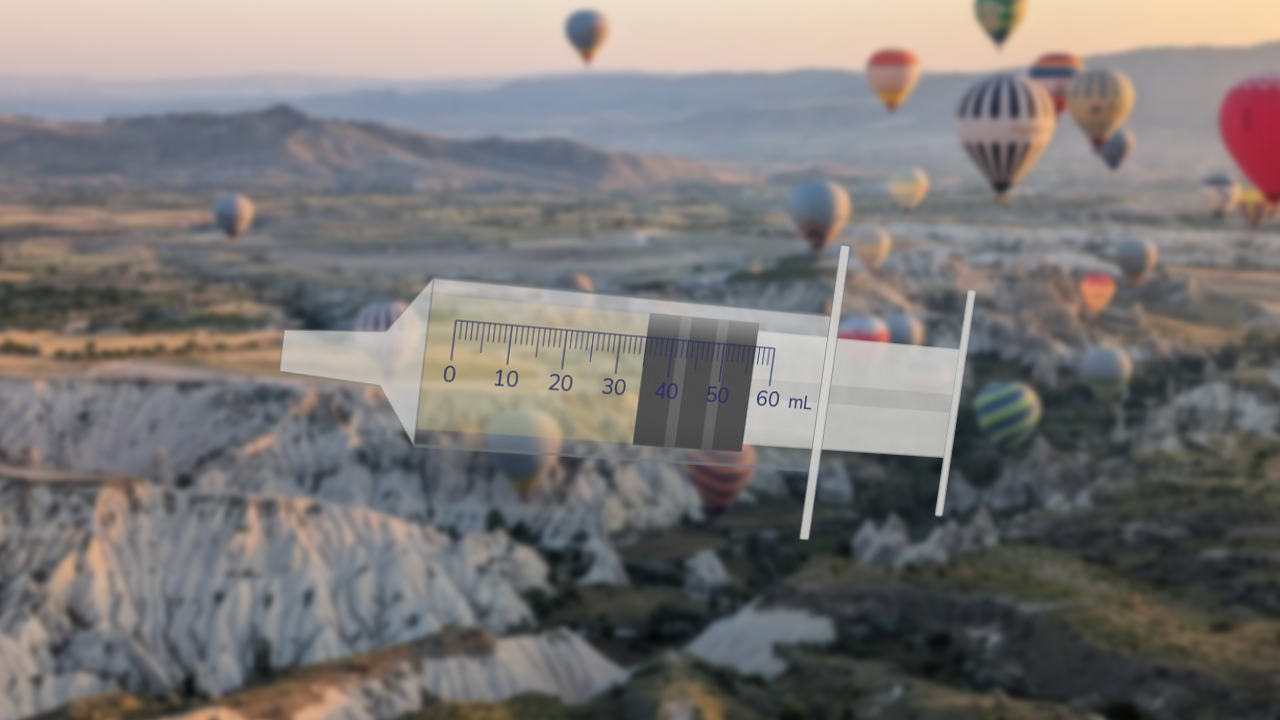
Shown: 35
